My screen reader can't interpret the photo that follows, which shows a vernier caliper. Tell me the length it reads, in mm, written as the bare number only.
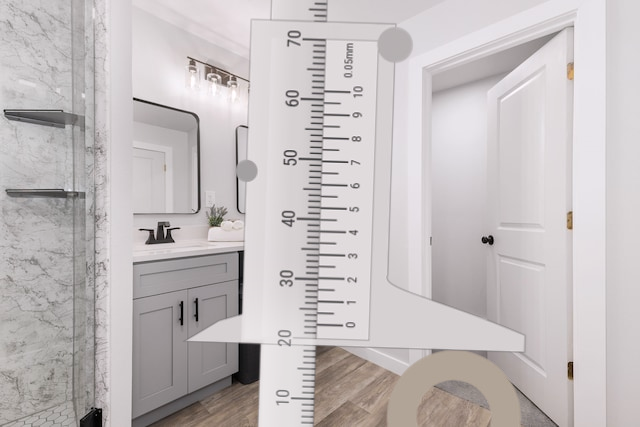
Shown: 22.4
